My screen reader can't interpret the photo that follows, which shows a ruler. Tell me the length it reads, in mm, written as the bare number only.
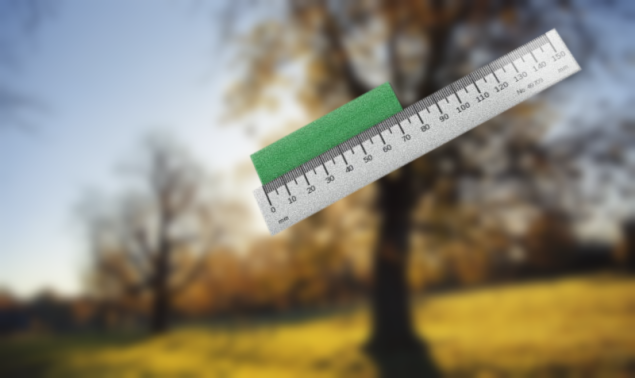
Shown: 75
